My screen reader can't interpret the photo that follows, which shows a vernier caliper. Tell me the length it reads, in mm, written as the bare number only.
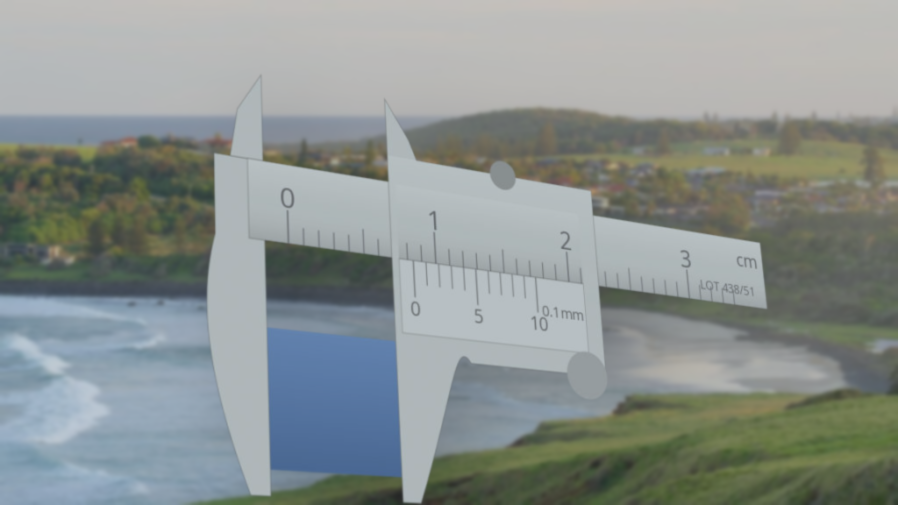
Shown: 8.4
